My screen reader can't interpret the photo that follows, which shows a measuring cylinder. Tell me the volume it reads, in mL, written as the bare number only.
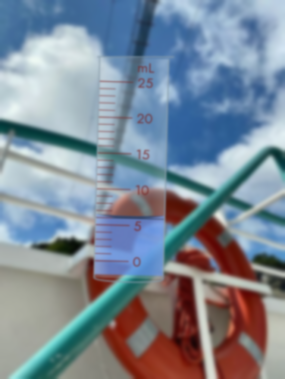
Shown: 6
